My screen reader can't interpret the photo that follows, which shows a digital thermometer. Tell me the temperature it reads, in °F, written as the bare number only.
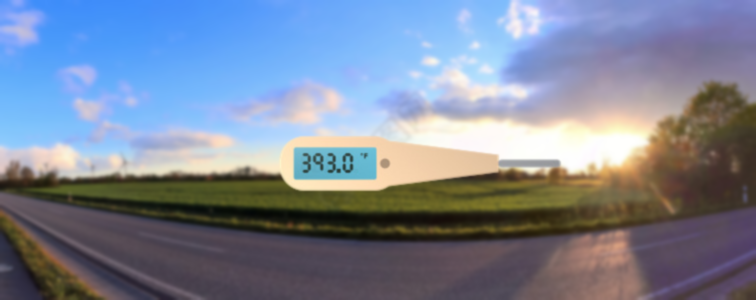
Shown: 393.0
